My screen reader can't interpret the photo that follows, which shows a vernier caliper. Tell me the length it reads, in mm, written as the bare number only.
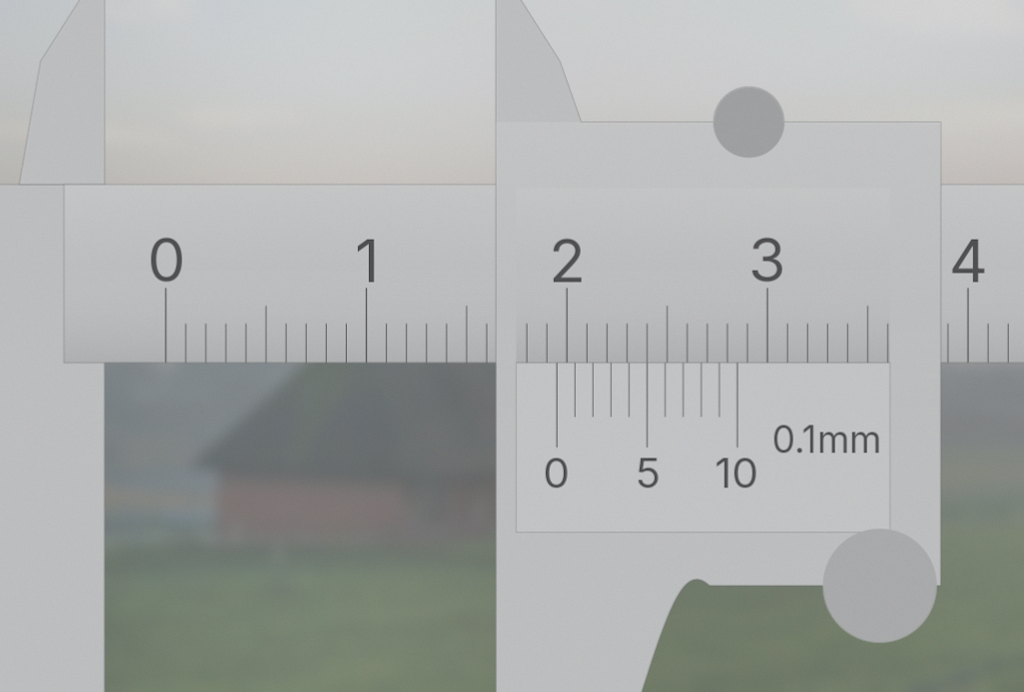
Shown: 19.5
